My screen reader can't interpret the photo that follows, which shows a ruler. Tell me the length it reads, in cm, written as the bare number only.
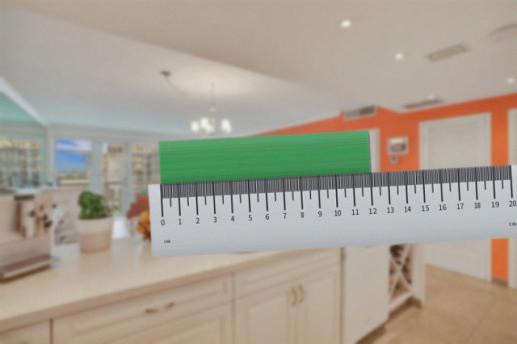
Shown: 12
